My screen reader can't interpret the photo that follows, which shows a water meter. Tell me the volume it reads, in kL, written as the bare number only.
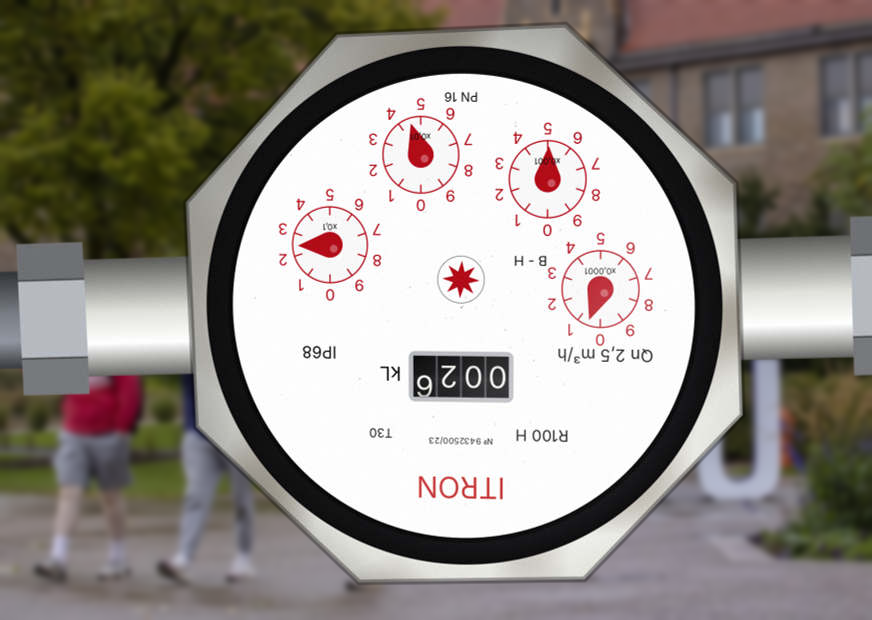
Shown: 26.2450
